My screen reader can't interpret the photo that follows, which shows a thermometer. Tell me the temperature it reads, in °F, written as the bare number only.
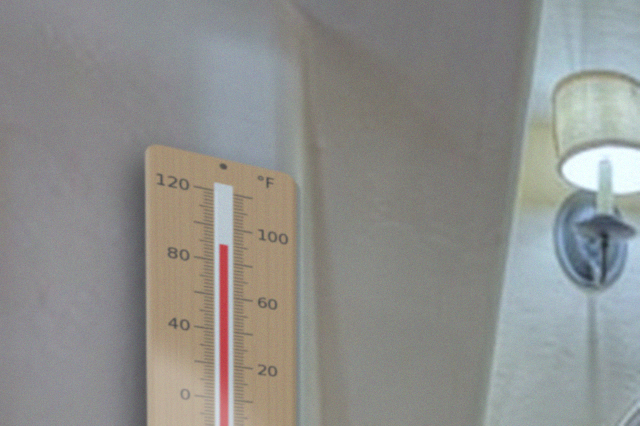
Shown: 90
